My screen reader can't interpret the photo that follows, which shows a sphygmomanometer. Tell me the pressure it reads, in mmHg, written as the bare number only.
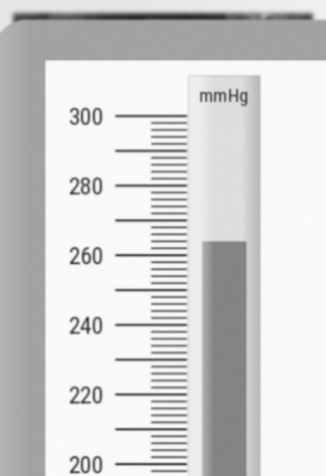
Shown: 264
